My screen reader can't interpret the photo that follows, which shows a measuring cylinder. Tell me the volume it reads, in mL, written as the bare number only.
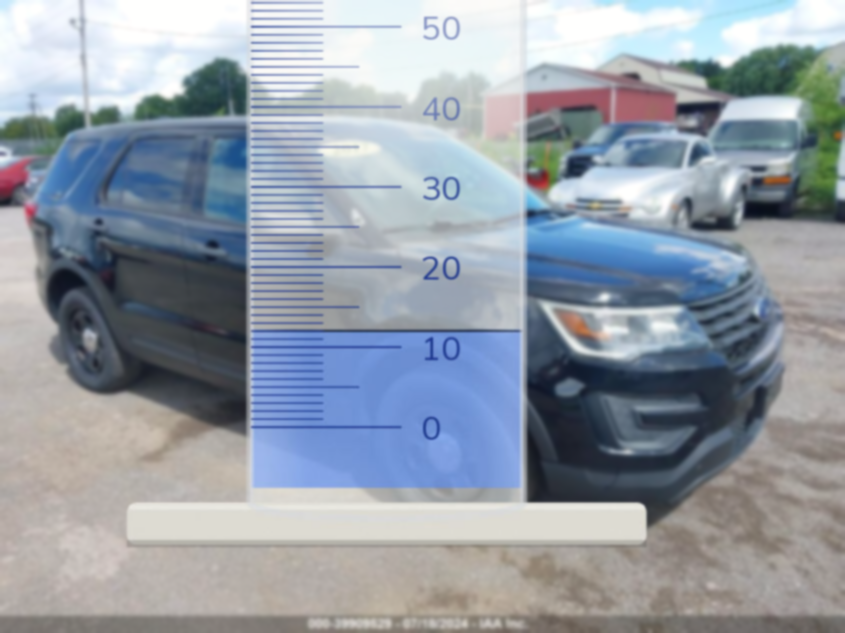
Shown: 12
